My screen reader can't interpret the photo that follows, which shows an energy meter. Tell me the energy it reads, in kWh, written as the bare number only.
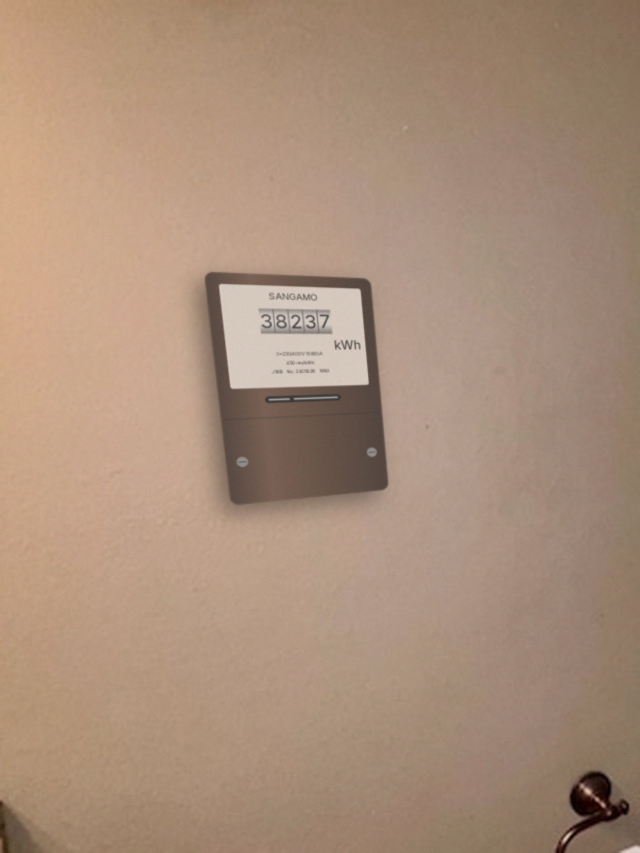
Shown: 38237
